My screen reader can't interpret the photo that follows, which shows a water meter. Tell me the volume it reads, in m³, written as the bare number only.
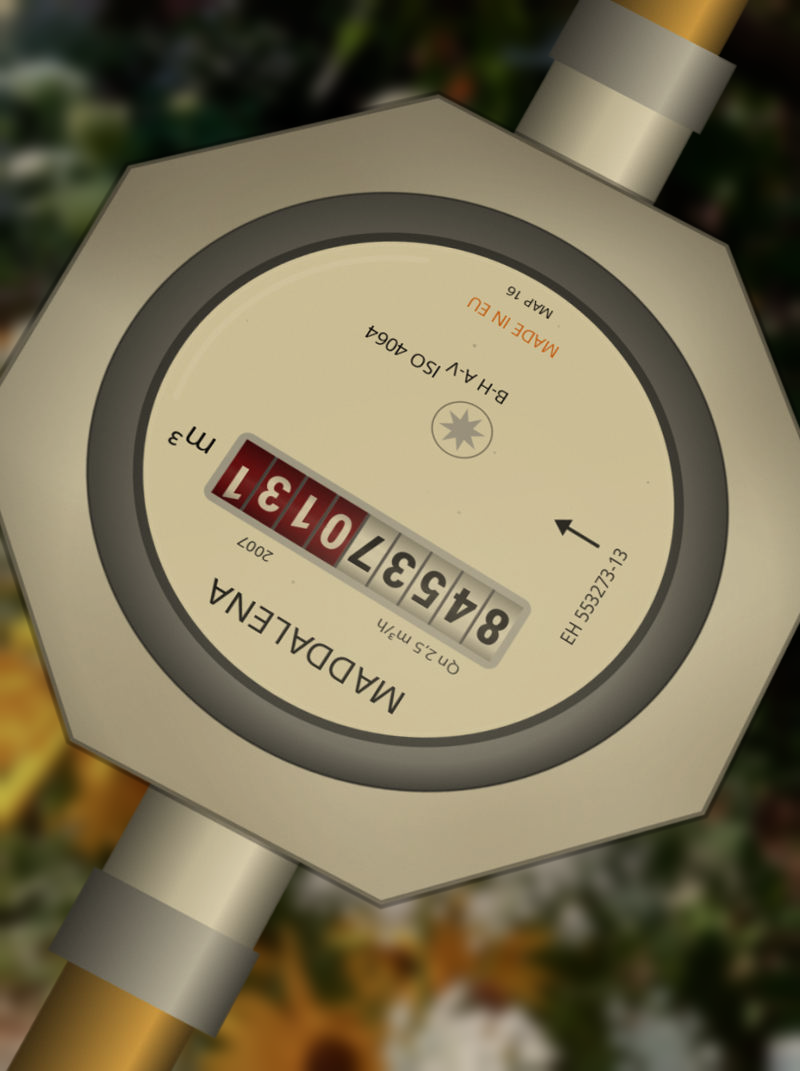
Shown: 84537.0131
